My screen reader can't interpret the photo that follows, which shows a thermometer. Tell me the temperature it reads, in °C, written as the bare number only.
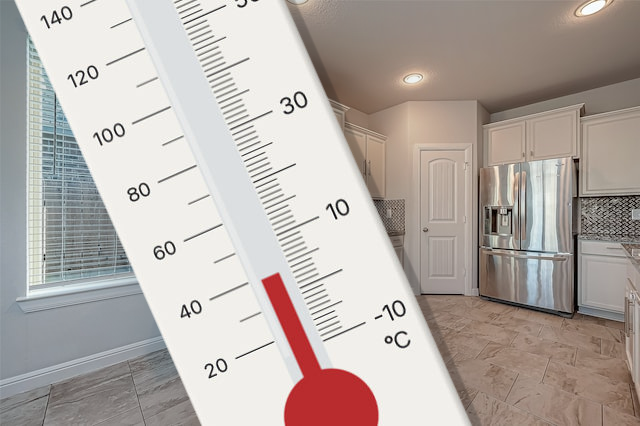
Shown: 4
